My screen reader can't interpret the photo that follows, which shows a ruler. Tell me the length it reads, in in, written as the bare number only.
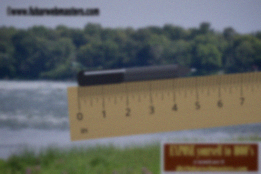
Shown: 5
